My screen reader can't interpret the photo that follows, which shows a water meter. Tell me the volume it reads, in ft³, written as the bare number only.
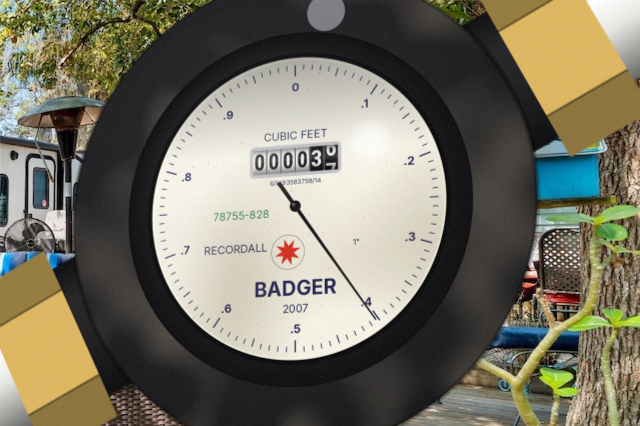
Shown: 36.40
